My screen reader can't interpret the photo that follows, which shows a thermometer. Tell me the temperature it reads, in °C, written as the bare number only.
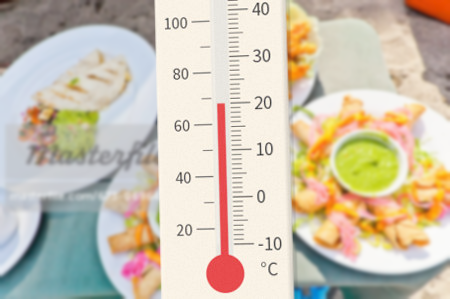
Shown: 20
